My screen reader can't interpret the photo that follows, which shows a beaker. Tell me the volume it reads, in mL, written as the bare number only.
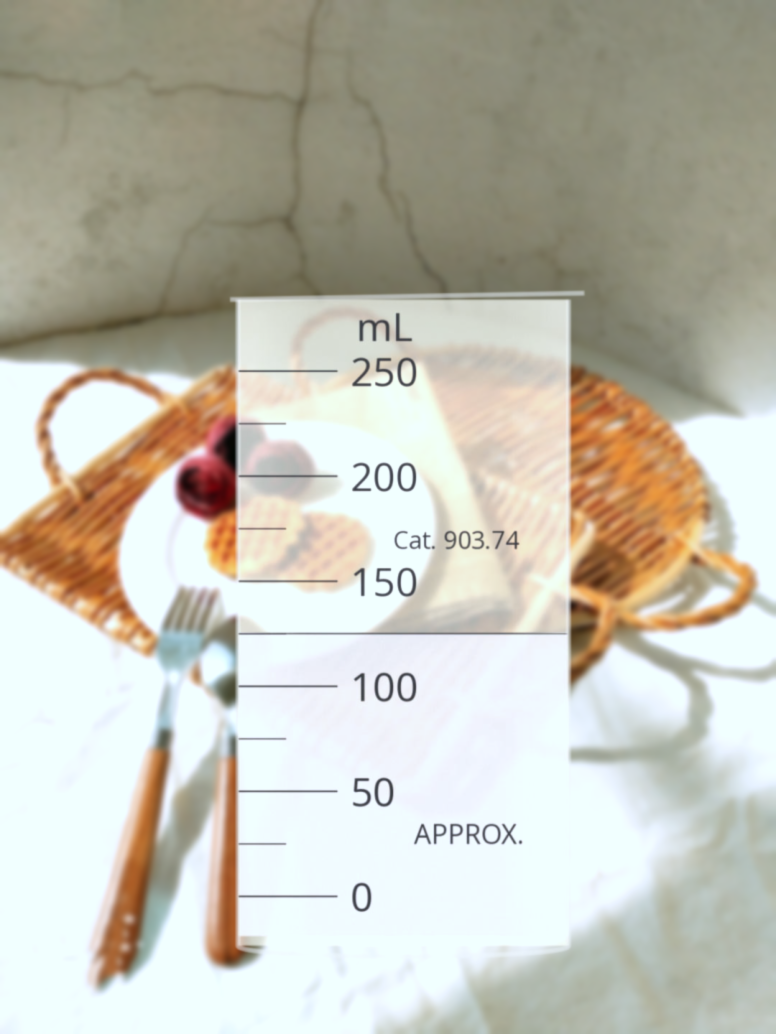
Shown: 125
